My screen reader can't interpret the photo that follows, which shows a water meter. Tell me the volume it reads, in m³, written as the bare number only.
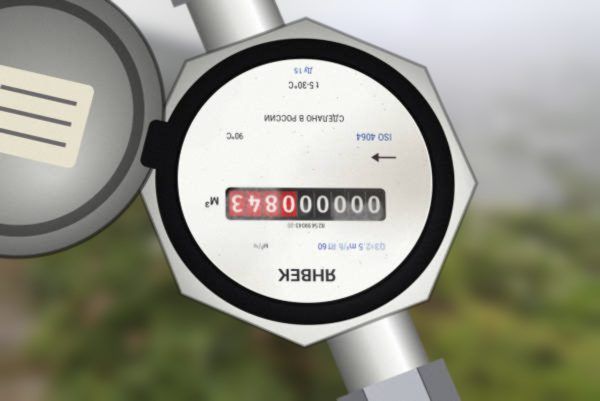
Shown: 0.0843
